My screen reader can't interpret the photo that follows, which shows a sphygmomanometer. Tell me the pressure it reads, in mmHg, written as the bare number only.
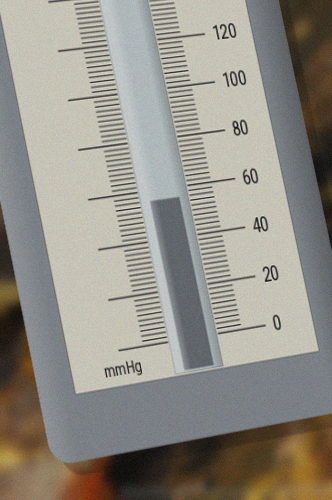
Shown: 56
